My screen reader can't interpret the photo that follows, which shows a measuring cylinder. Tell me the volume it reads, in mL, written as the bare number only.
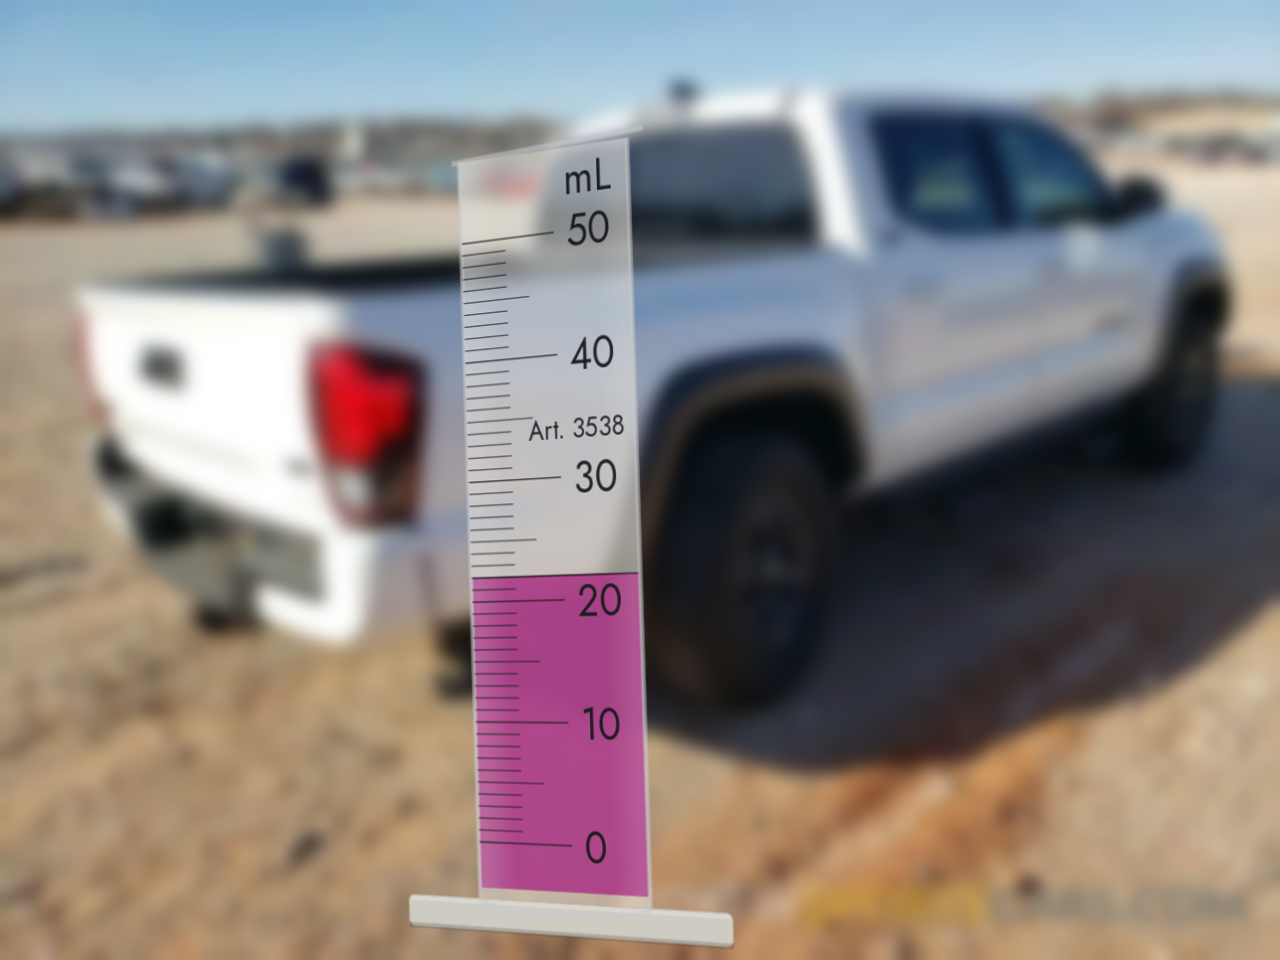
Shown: 22
